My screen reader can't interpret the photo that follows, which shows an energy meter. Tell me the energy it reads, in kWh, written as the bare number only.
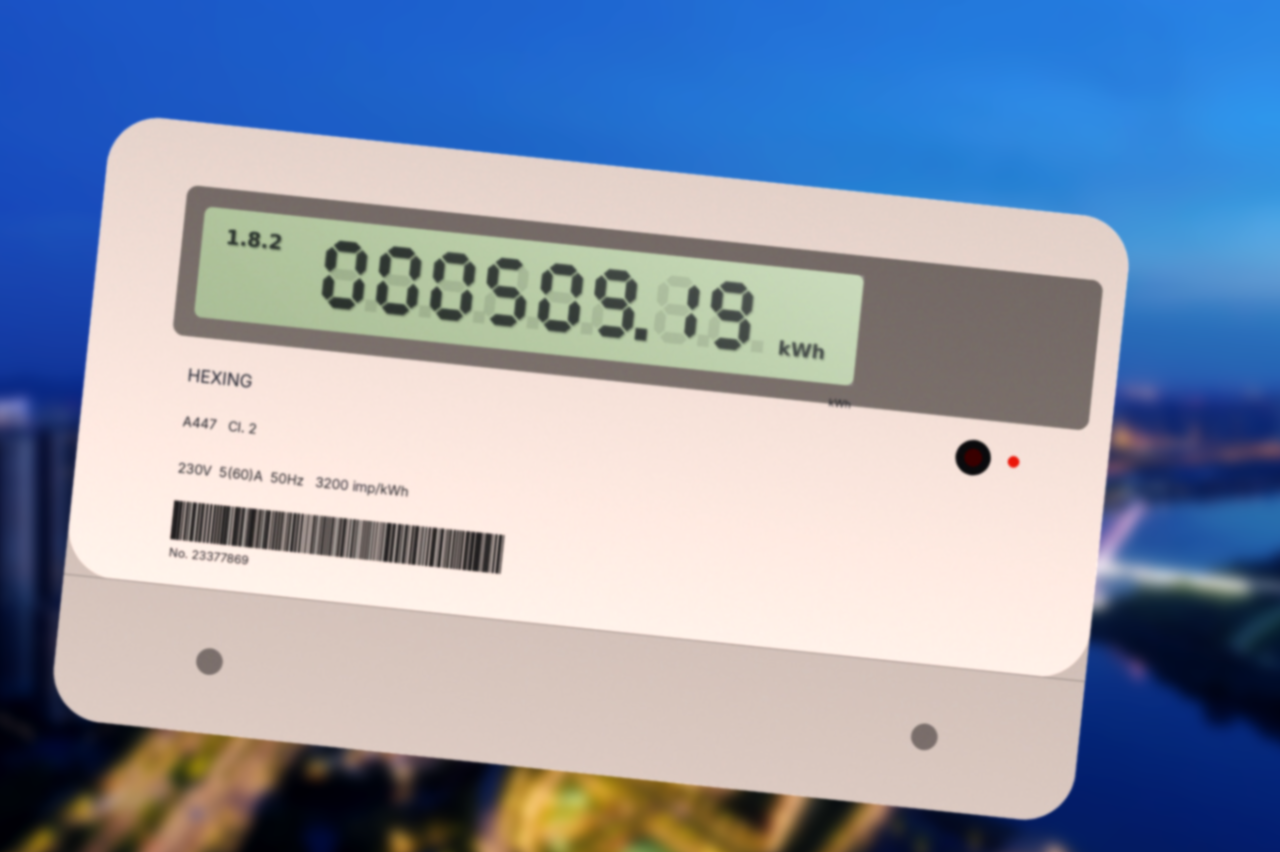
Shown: 509.19
